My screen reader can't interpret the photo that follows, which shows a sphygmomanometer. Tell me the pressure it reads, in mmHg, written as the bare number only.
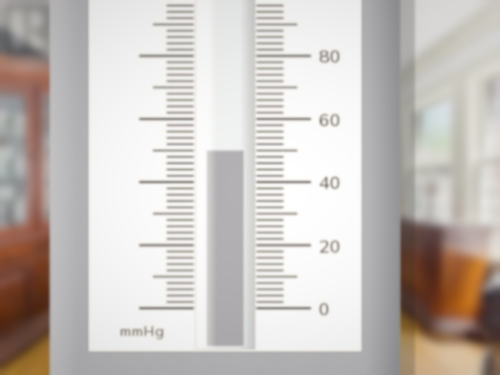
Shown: 50
